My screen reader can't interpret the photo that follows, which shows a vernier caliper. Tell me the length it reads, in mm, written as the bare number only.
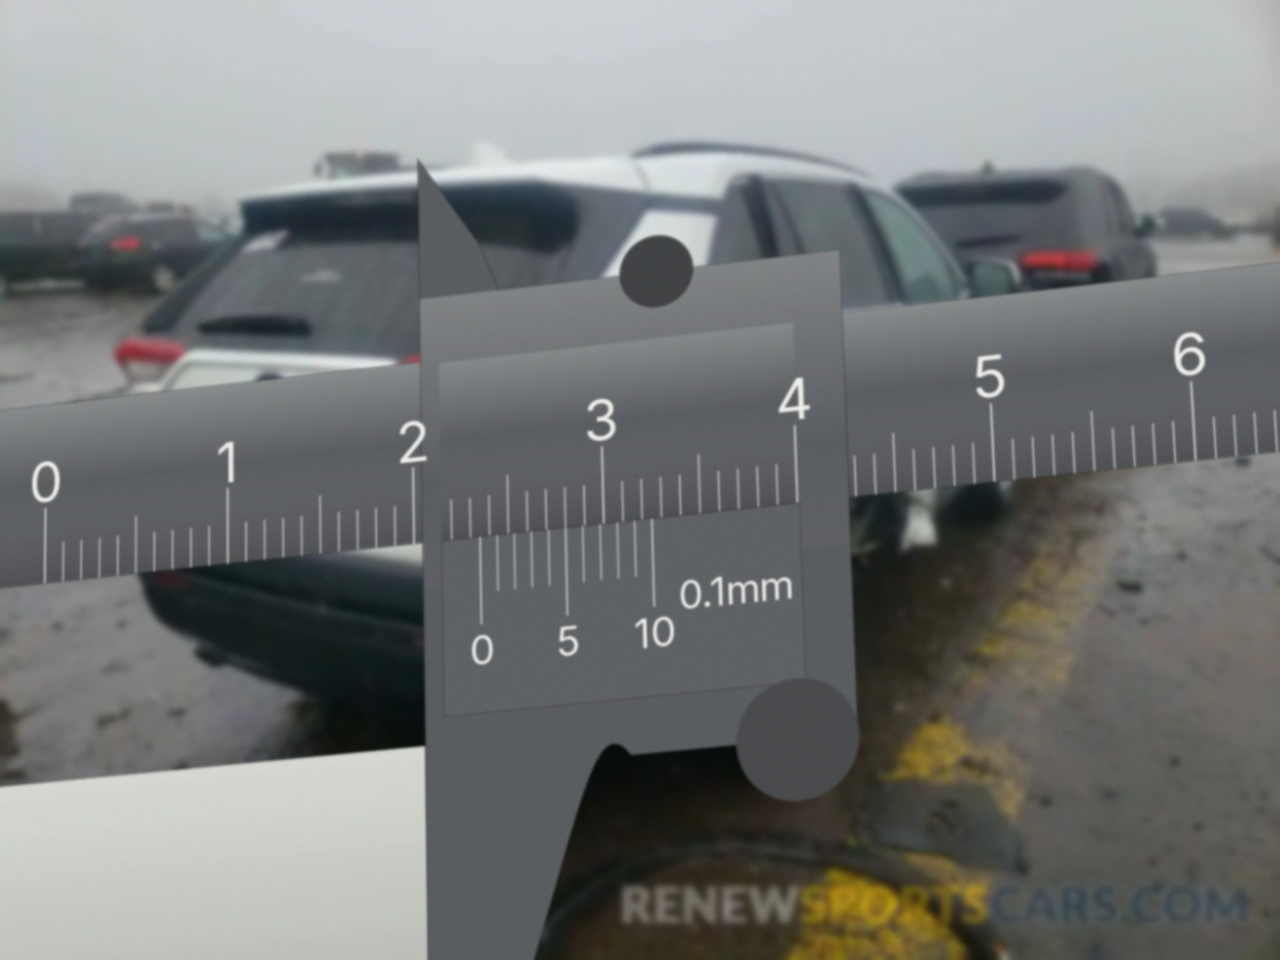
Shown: 23.5
